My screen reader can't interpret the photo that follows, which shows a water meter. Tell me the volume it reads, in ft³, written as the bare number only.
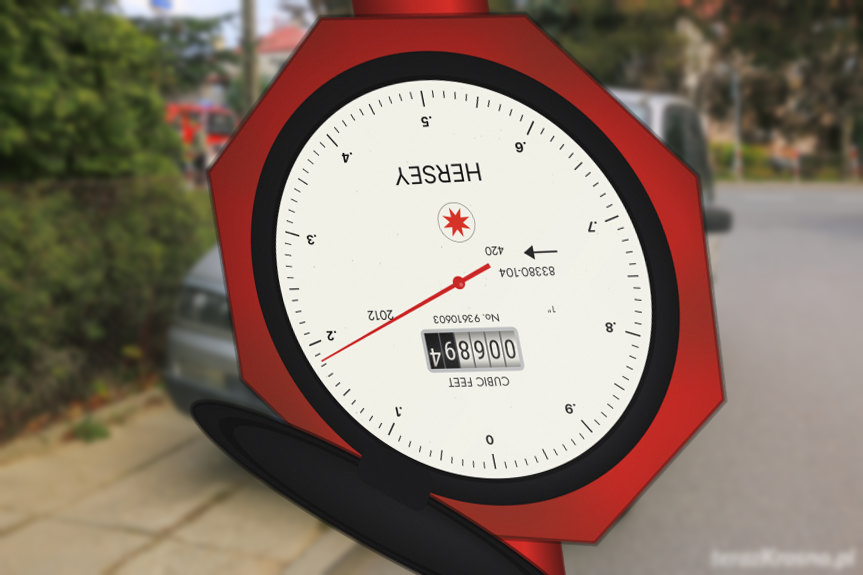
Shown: 6894.18
